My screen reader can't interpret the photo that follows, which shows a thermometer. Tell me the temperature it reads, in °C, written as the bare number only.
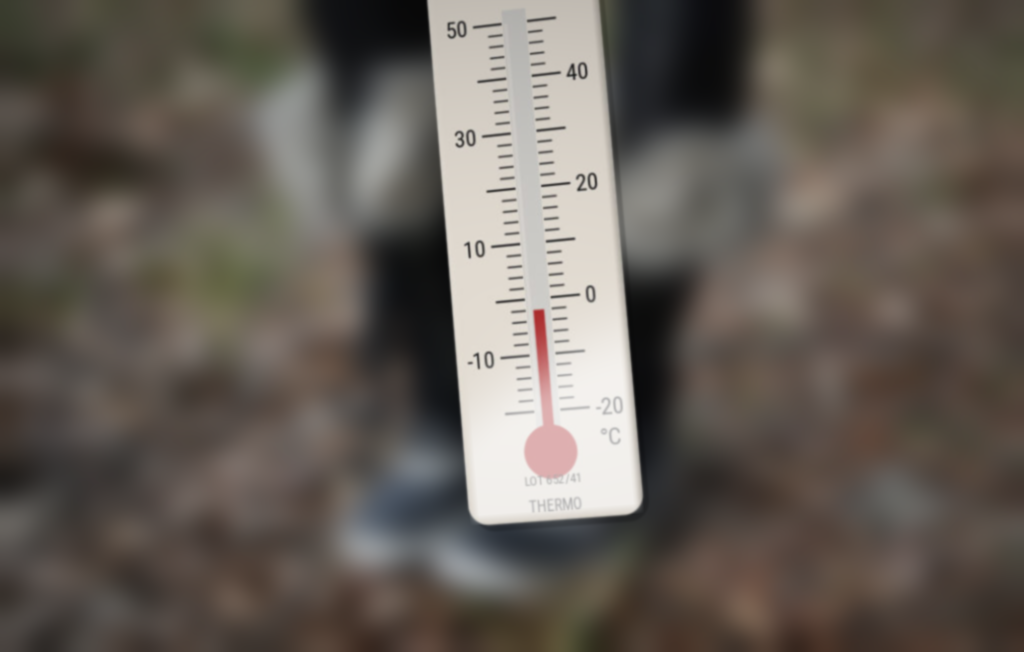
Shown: -2
